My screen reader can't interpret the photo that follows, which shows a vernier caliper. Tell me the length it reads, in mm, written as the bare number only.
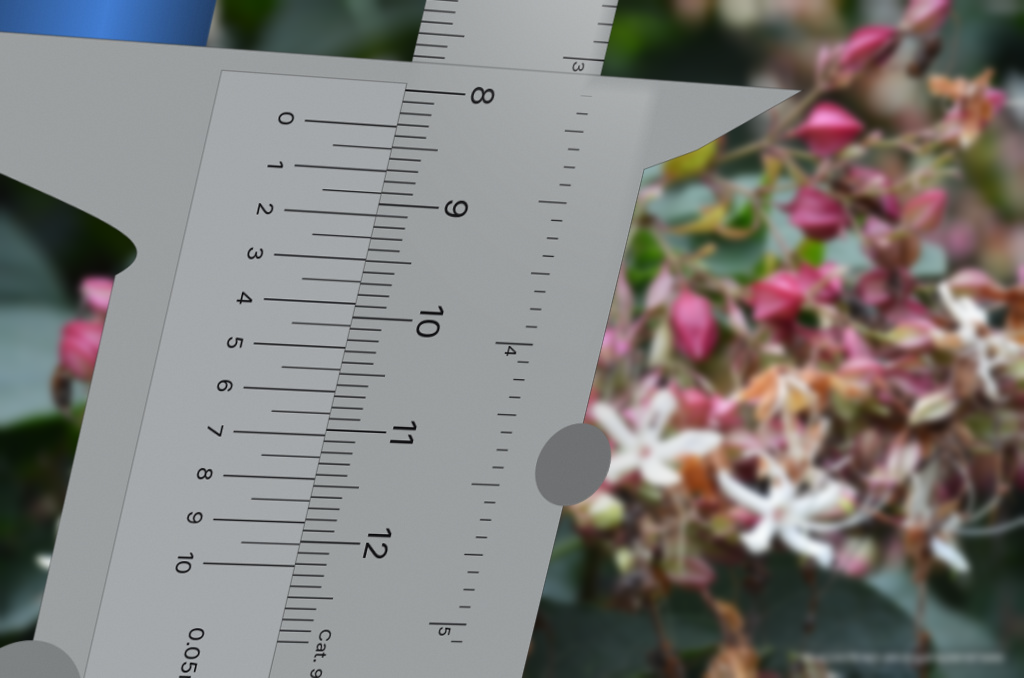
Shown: 83.2
